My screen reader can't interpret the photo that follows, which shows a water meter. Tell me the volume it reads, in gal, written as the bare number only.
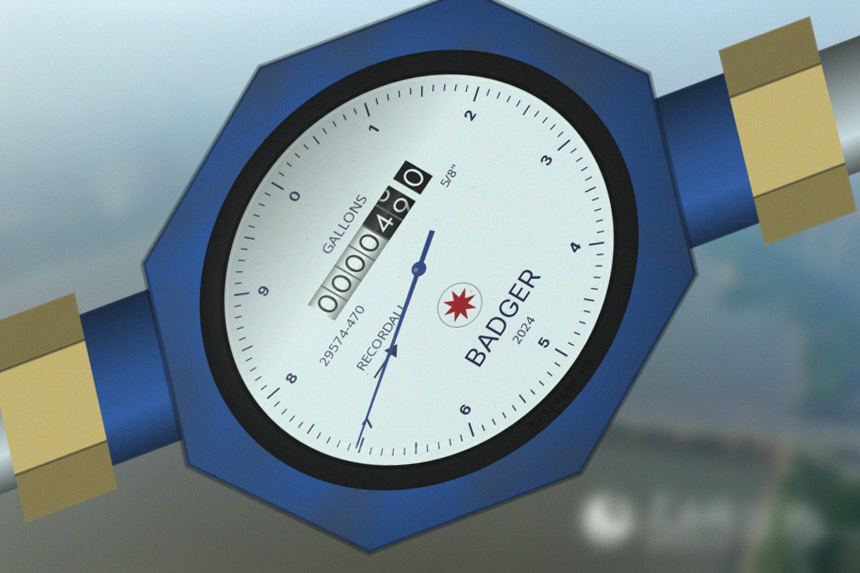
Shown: 487.0
